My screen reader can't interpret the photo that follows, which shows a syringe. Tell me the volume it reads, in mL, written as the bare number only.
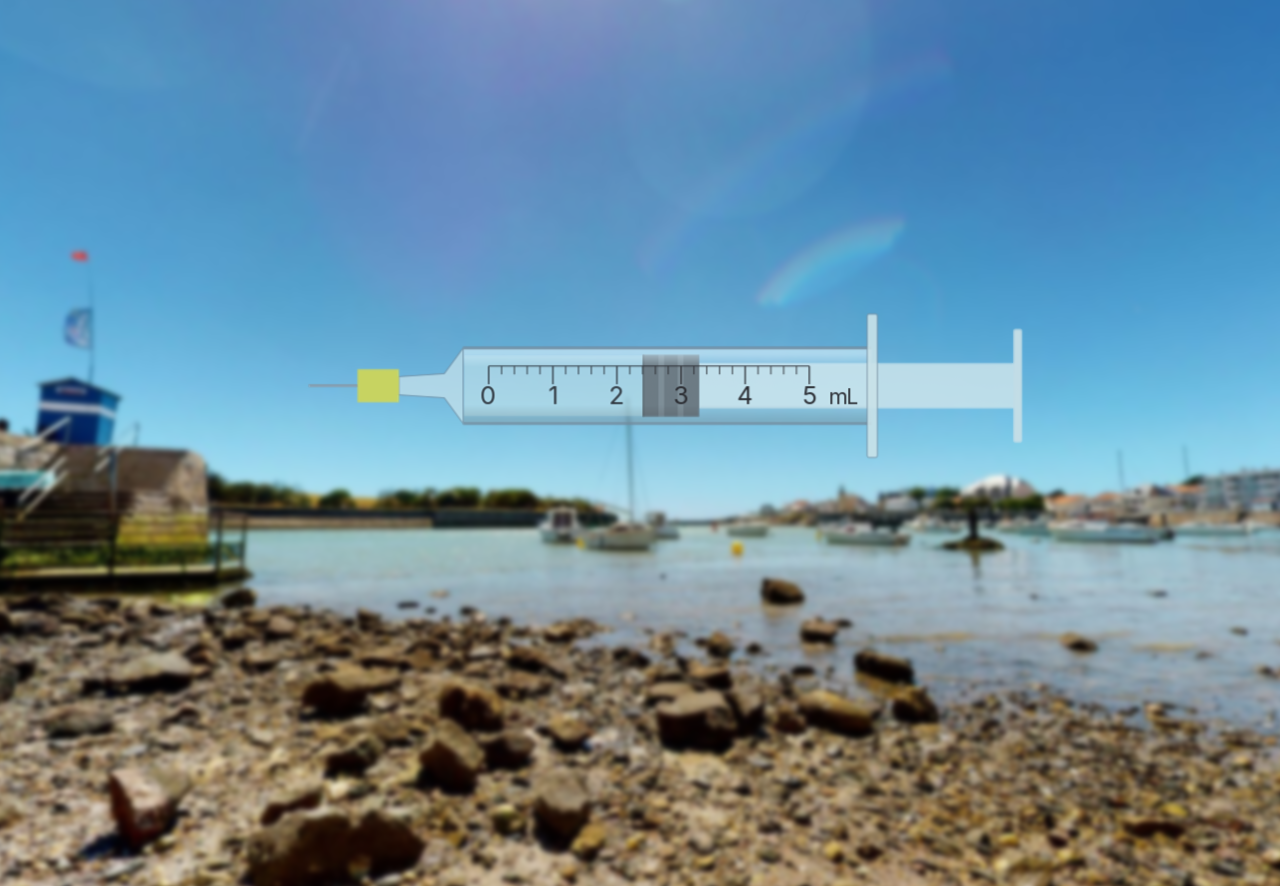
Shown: 2.4
